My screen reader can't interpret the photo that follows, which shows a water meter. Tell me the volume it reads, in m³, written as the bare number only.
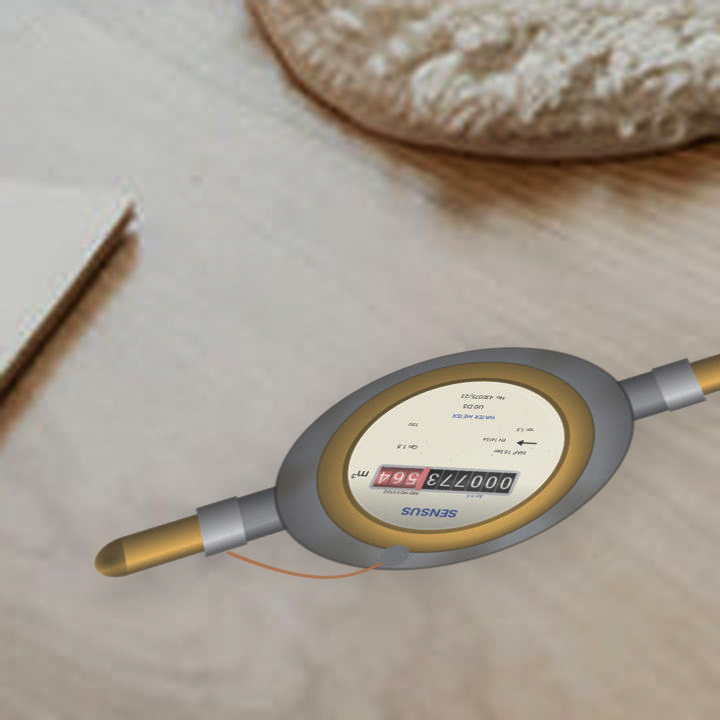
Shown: 773.564
